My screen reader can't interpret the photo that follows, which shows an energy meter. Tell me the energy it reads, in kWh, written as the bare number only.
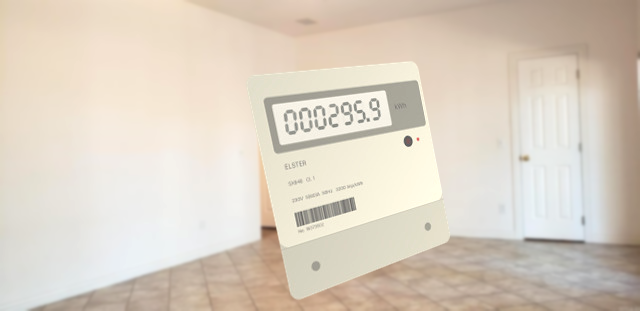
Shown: 295.9
